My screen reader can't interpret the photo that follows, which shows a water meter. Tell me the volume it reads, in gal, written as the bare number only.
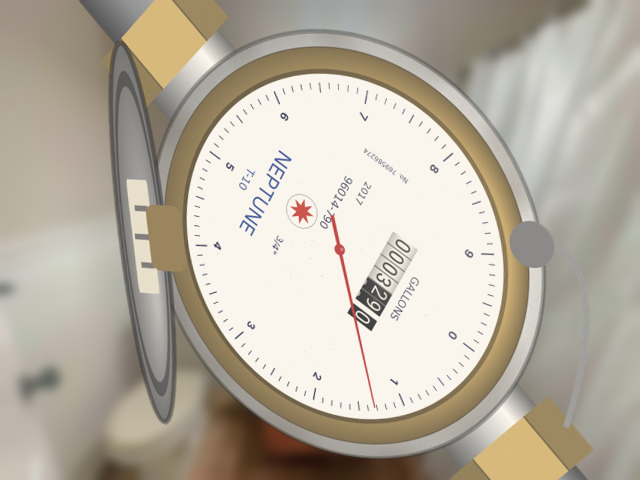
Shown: 3291.3
